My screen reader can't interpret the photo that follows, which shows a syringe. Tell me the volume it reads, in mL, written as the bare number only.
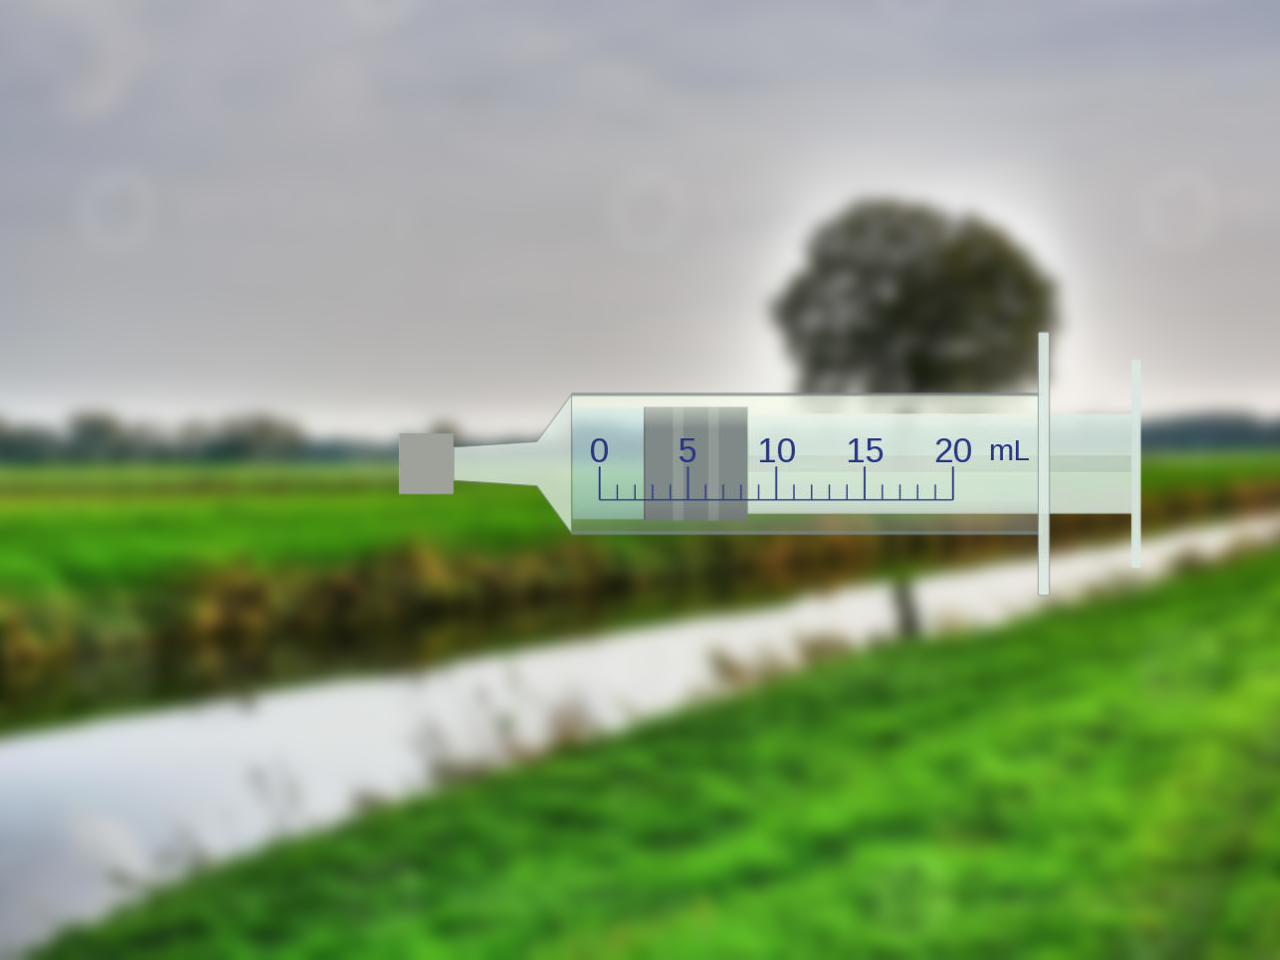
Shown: 2.5
